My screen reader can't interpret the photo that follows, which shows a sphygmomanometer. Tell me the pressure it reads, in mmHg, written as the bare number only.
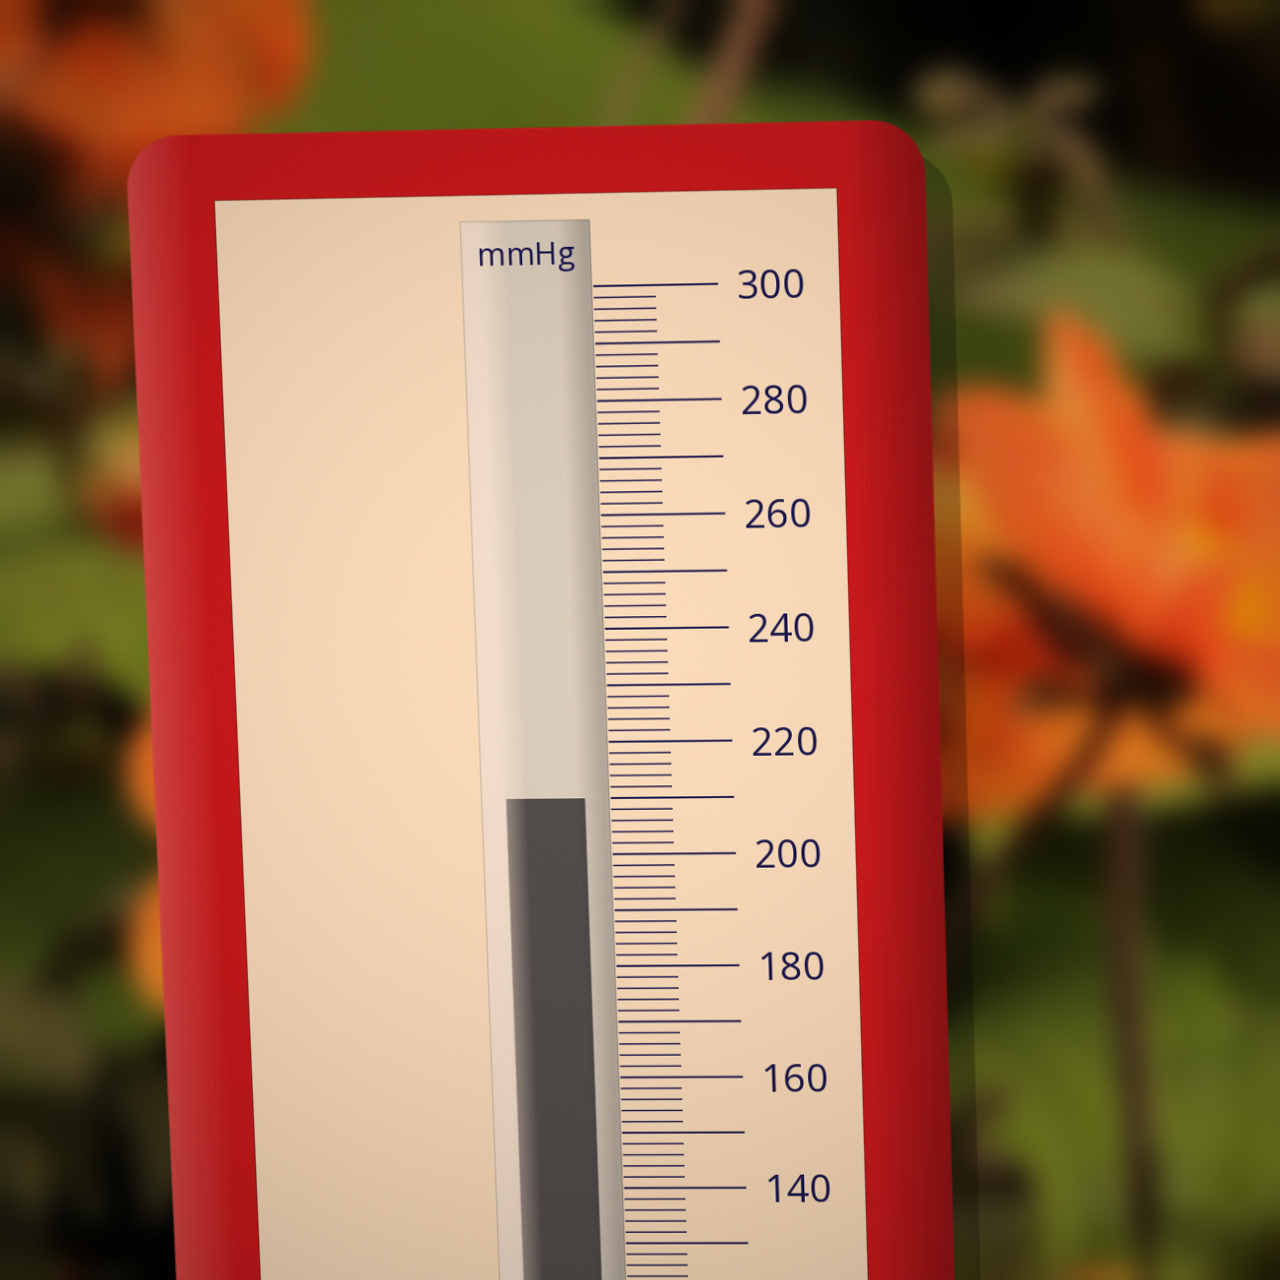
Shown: 210
